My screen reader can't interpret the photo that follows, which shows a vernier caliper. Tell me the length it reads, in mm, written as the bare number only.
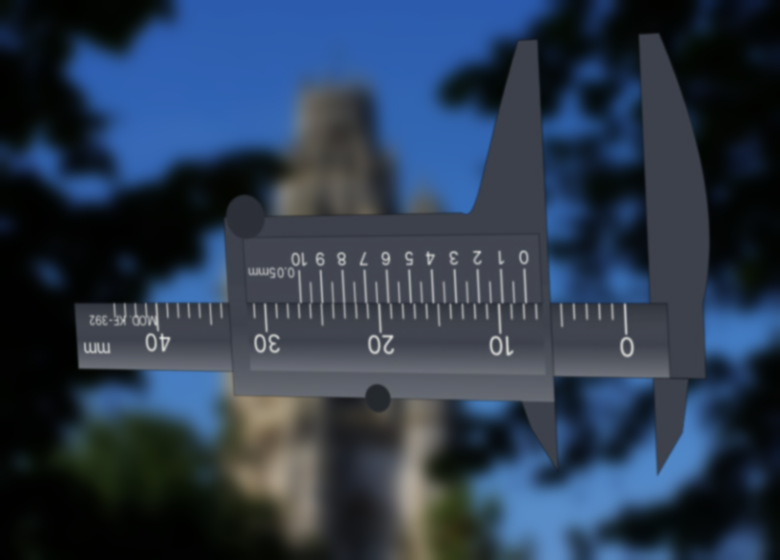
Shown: 7.8
